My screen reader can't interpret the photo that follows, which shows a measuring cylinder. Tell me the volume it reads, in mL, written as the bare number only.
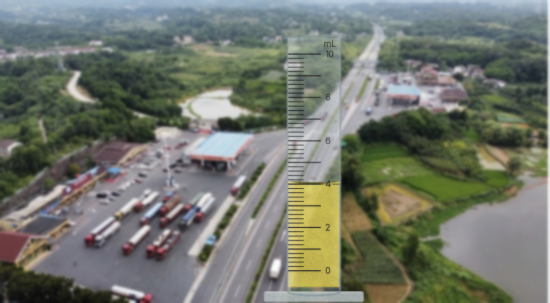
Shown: 4
